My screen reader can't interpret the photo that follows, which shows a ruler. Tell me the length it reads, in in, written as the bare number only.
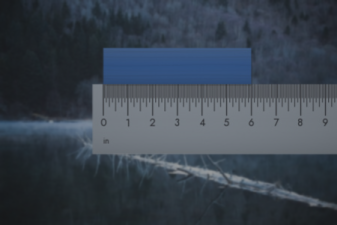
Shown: 6
